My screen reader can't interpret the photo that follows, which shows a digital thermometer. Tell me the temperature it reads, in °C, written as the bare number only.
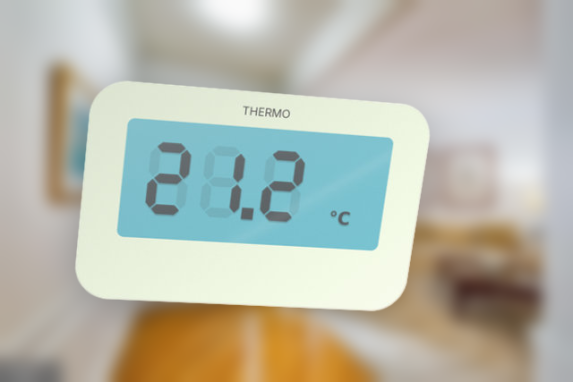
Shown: 21.2
